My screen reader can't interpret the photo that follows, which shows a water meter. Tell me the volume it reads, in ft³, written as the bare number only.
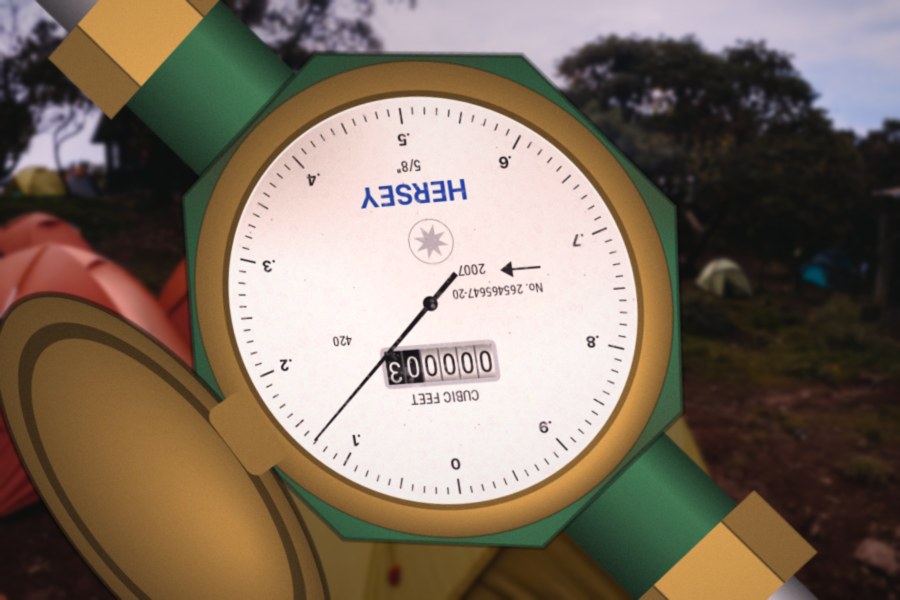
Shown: 3.13
